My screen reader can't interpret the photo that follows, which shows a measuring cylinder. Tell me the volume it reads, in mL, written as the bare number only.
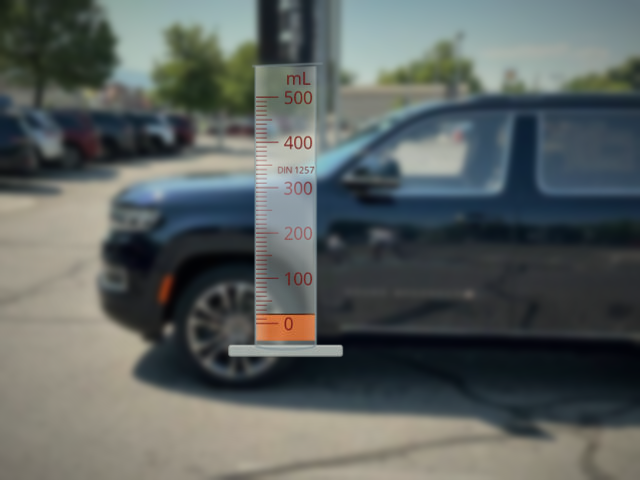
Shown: 20
